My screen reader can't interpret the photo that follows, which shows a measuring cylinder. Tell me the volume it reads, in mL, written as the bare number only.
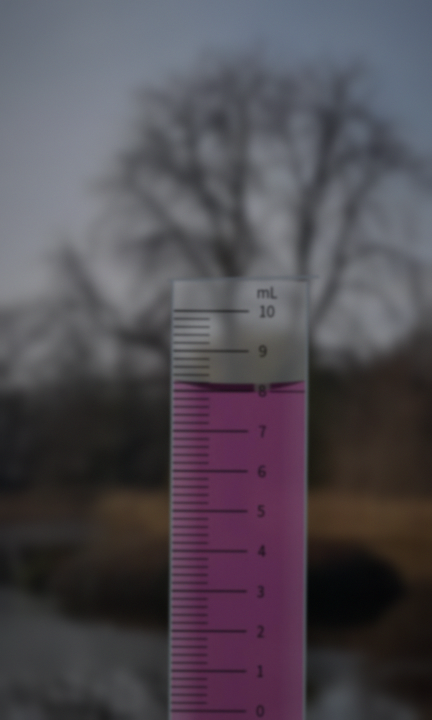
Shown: 8
